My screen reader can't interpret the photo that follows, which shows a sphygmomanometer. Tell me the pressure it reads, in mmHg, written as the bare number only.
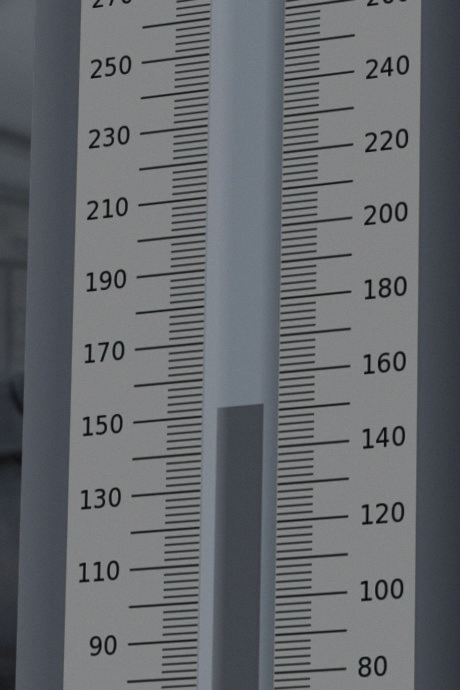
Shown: 152
